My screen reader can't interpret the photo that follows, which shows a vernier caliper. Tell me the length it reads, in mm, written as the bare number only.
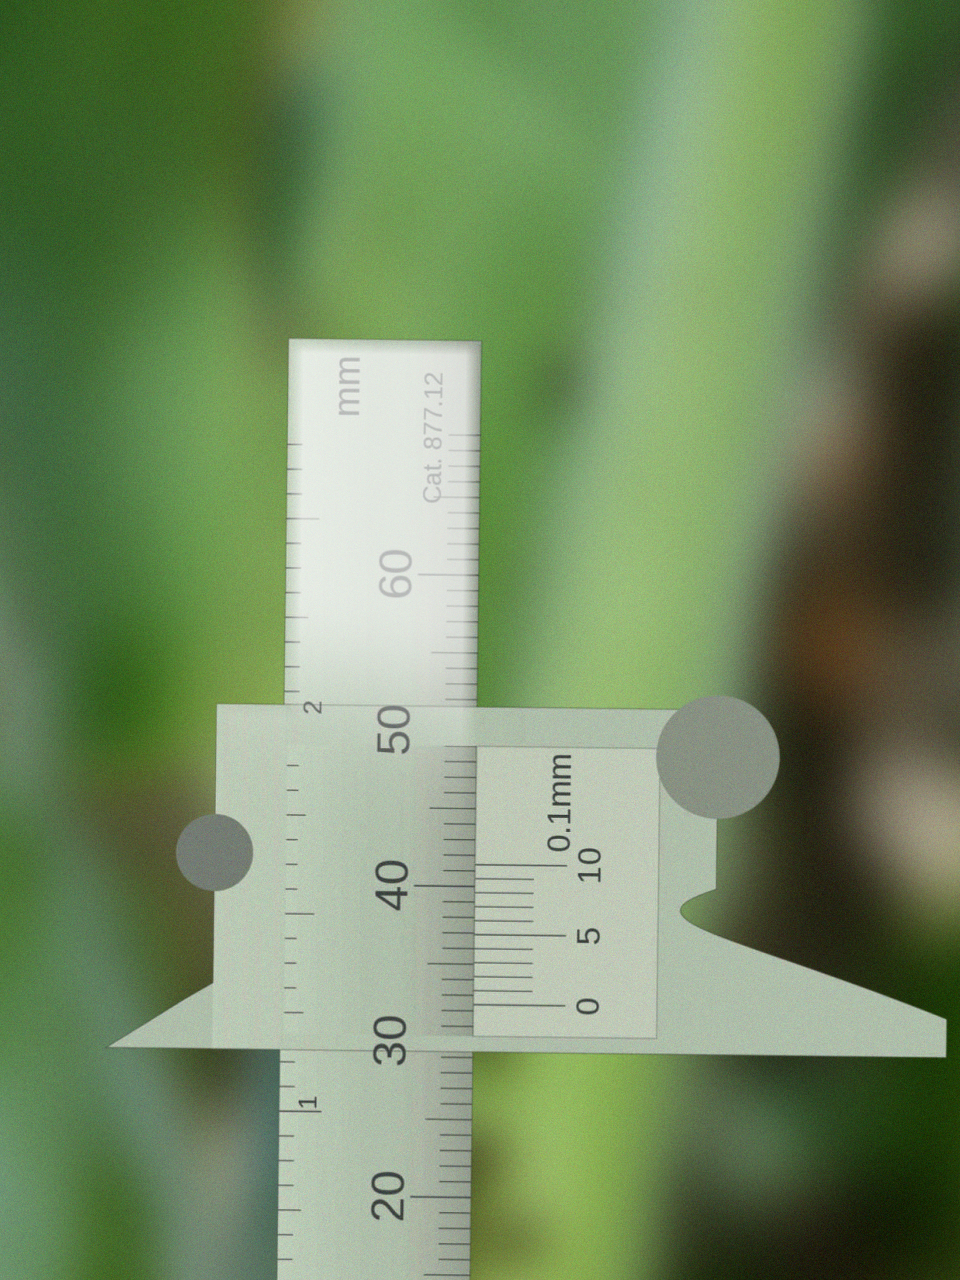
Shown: 32.4
